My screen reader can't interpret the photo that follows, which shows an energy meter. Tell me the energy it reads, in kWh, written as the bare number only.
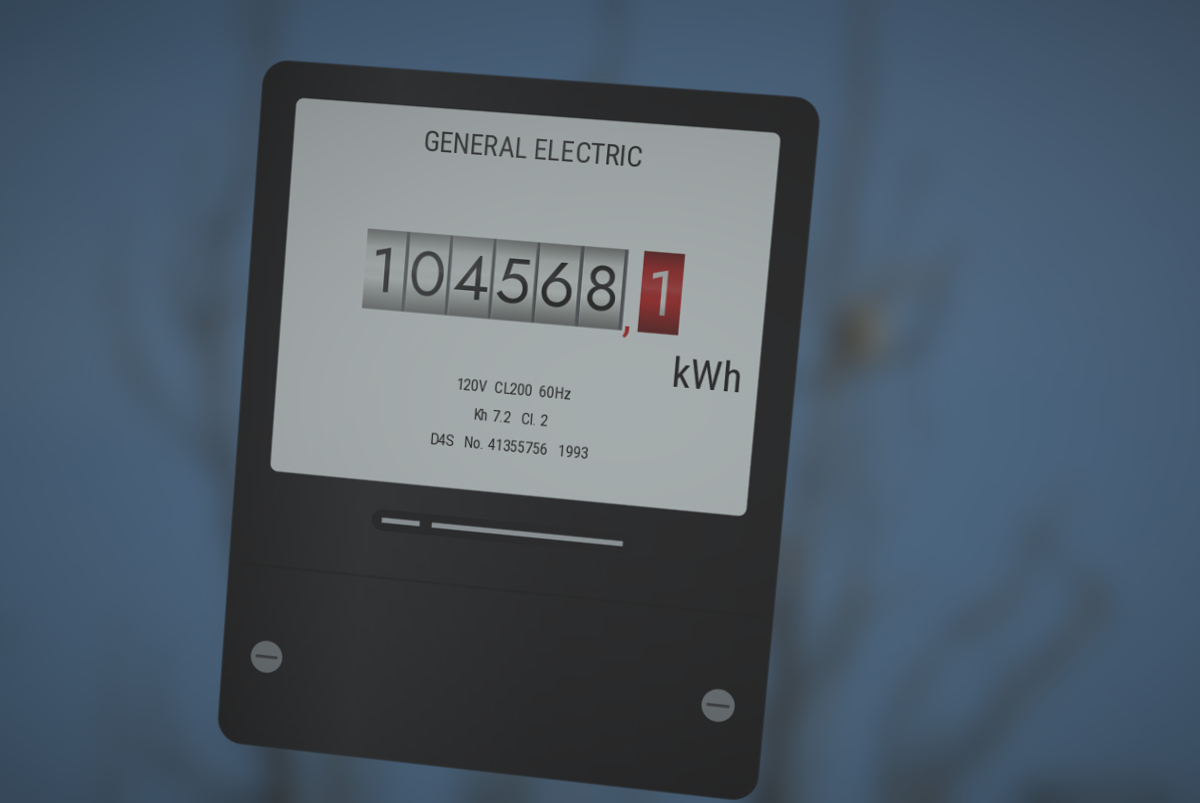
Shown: 104568.1
